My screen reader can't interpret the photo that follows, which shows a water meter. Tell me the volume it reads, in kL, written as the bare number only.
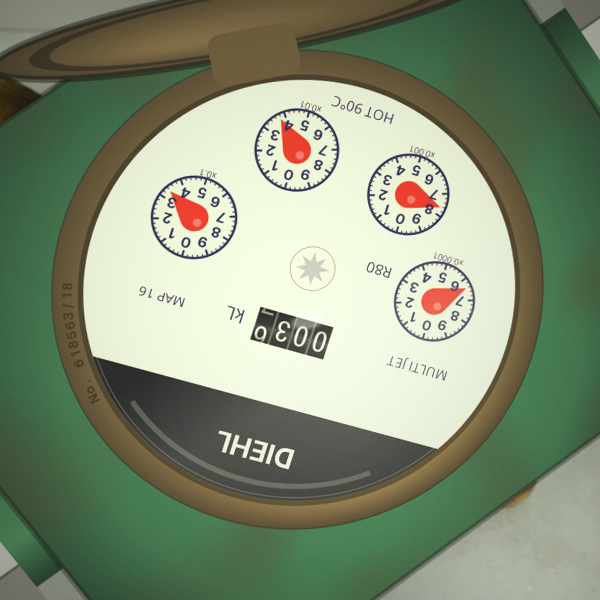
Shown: 36.3376
